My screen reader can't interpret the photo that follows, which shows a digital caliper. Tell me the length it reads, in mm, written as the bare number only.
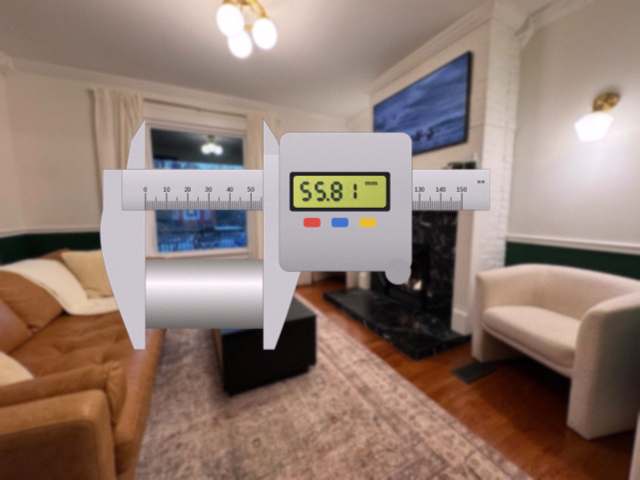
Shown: 55.81
